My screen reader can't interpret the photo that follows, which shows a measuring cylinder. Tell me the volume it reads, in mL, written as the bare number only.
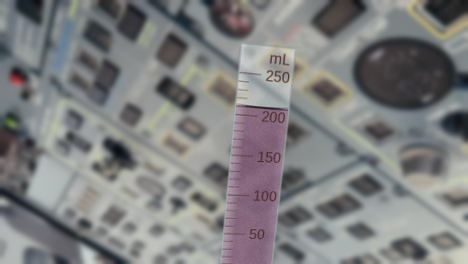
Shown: 210
